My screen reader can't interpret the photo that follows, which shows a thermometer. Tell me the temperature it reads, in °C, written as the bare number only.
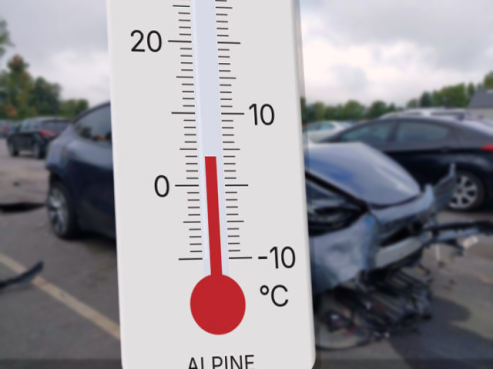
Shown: 4
